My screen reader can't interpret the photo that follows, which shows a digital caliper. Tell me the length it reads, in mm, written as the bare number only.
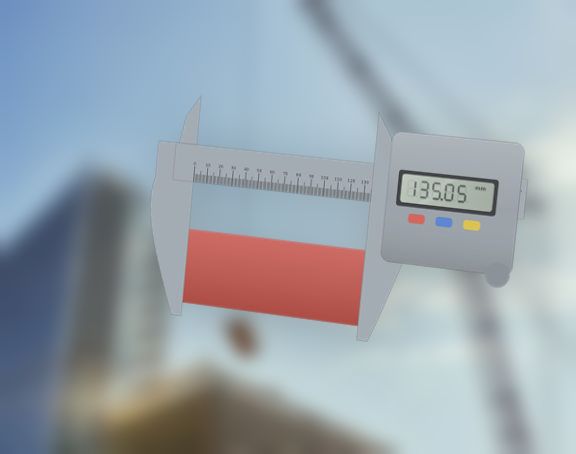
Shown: 135.05
